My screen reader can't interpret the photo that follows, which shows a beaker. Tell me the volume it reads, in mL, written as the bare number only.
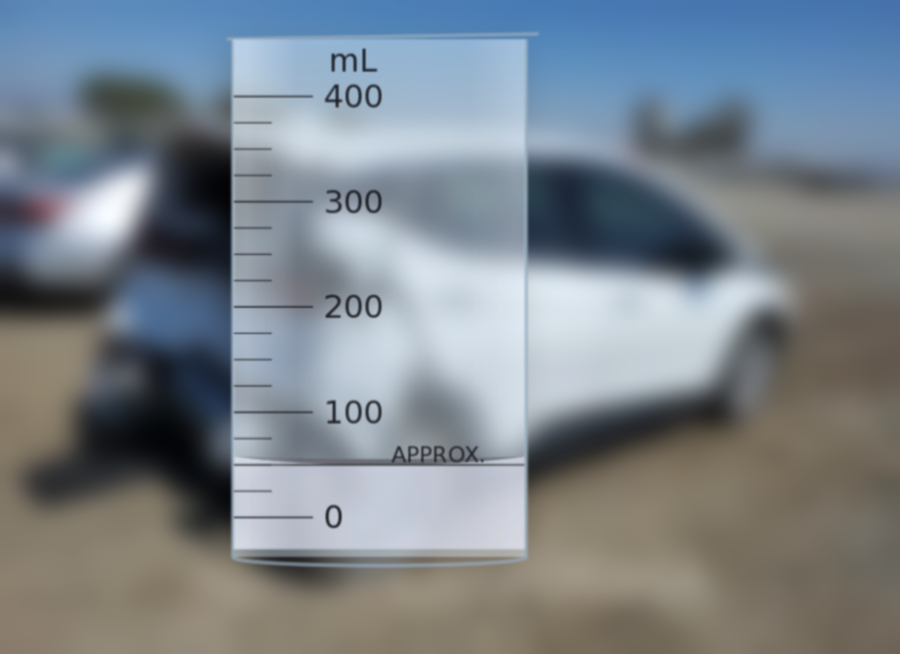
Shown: 50
